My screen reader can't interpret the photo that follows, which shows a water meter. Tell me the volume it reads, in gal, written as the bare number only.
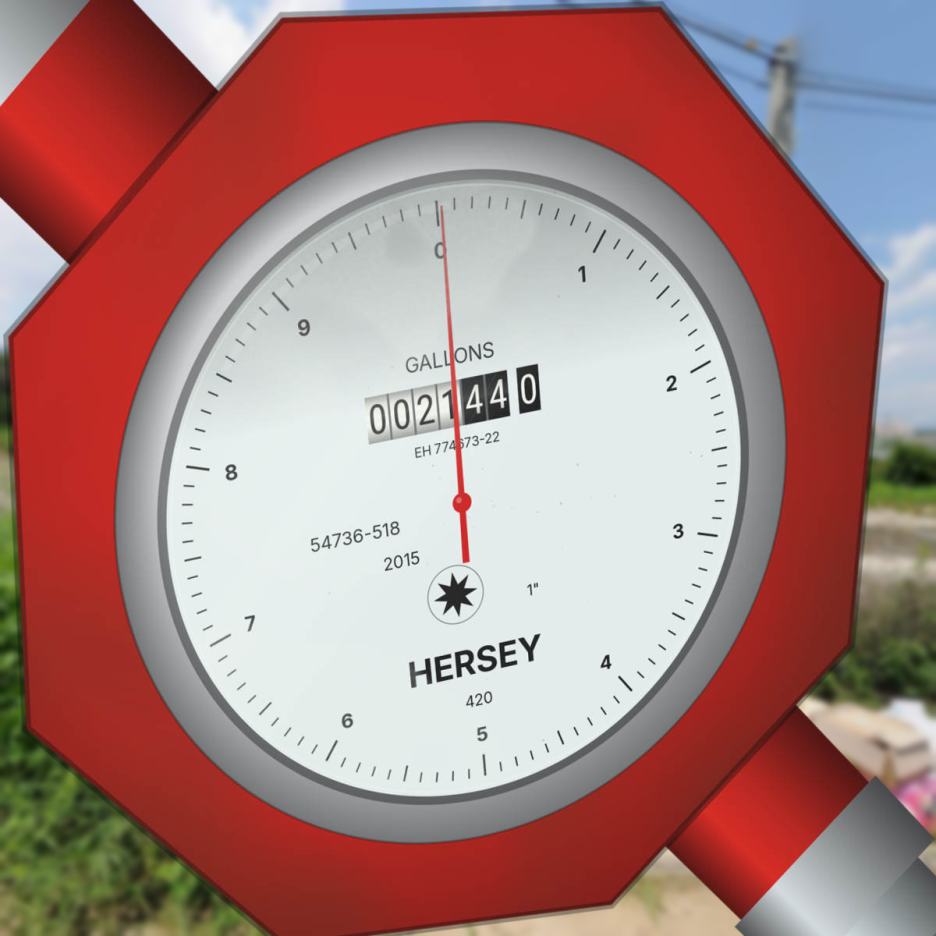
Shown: 21440.0
